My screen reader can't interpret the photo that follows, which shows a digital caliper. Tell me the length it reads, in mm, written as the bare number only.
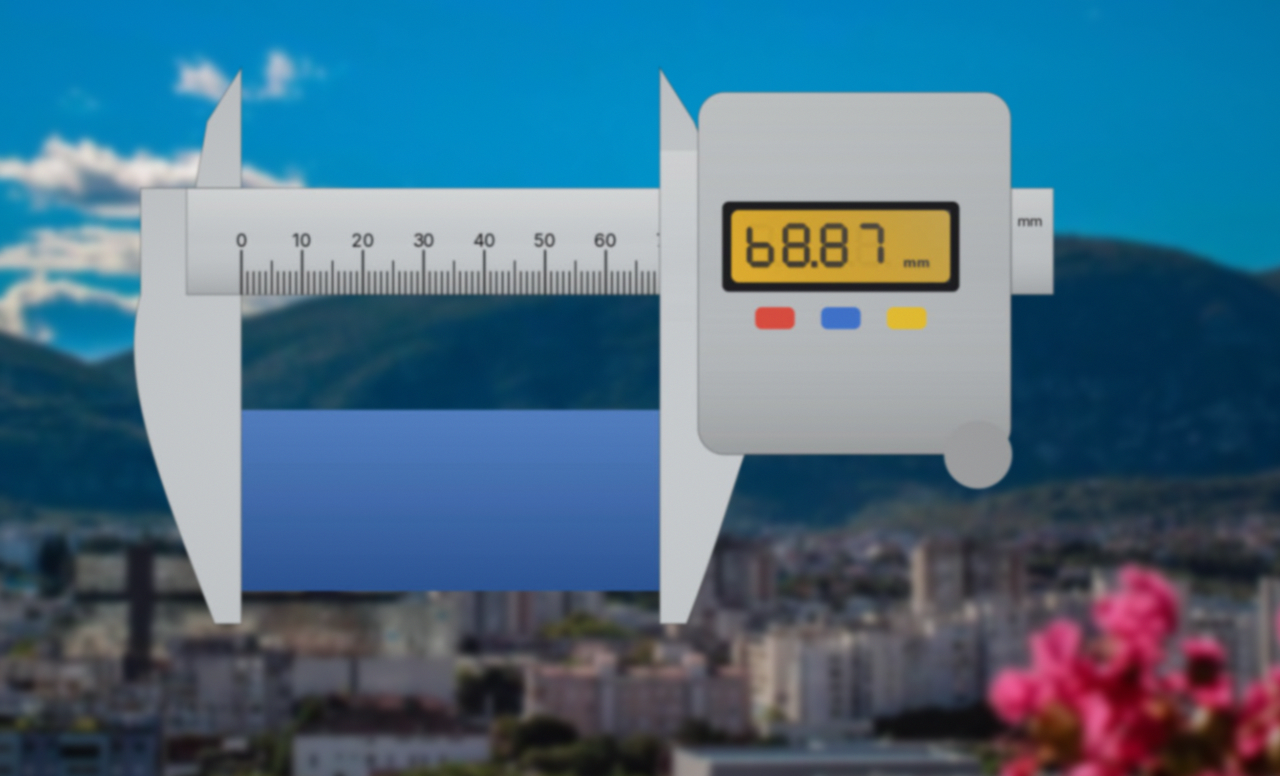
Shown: 68.87
